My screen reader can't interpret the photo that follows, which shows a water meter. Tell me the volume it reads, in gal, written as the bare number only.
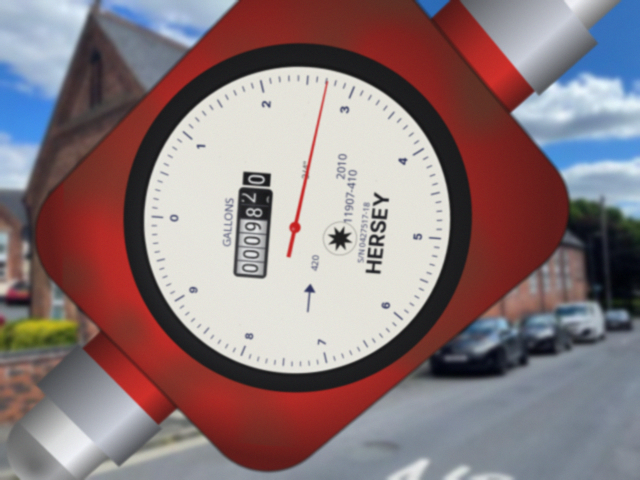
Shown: 9822.7
